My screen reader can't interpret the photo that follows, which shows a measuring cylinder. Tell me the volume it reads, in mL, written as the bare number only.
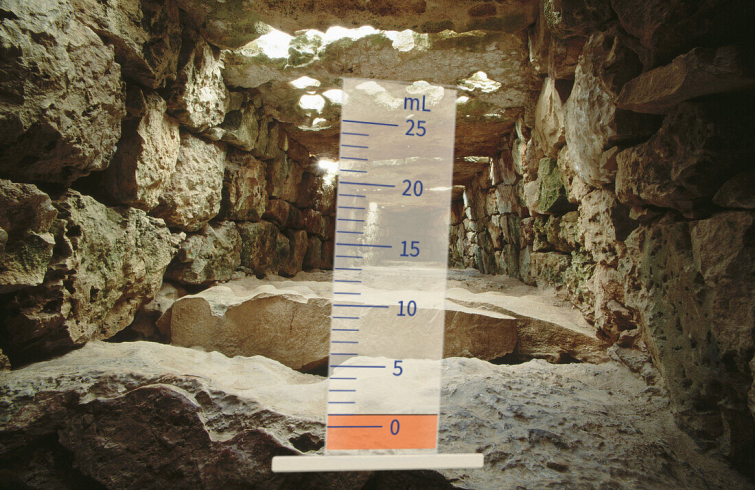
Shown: 1
